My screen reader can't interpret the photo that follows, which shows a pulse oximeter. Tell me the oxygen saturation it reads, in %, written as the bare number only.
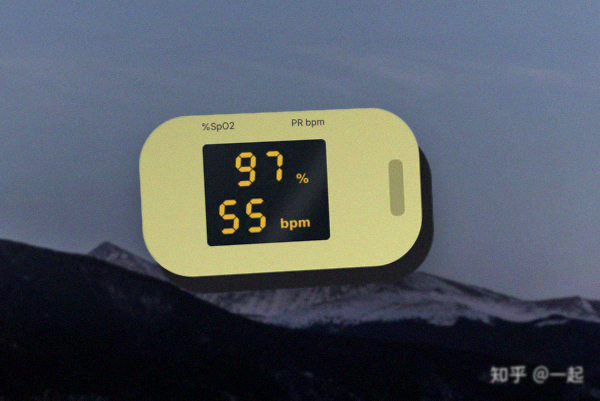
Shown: 97
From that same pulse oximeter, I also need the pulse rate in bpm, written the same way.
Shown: 55
